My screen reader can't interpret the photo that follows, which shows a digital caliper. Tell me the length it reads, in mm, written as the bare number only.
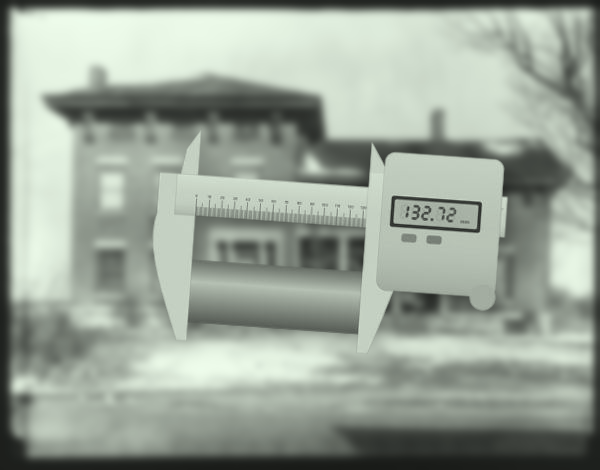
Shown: 132.72
